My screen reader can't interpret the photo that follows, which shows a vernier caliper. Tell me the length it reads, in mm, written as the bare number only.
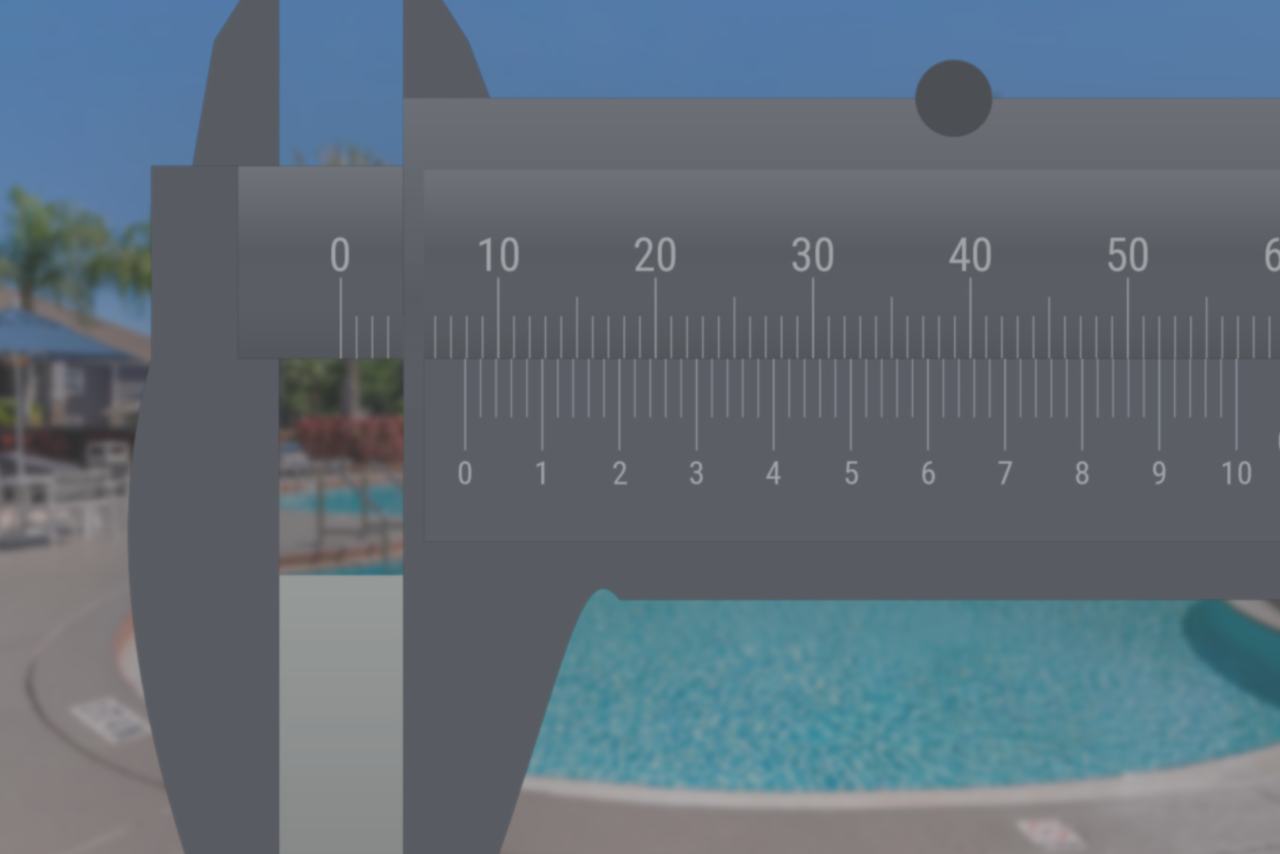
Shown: 7.9
